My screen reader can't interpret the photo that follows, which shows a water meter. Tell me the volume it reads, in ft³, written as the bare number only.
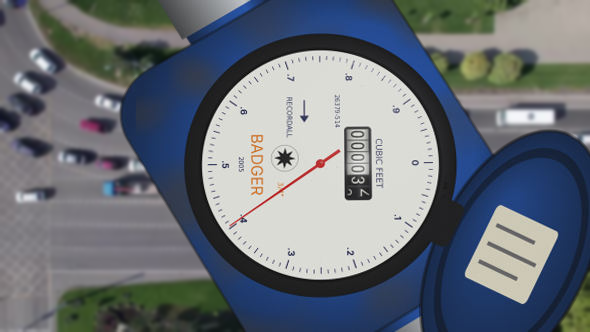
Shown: 32.40
